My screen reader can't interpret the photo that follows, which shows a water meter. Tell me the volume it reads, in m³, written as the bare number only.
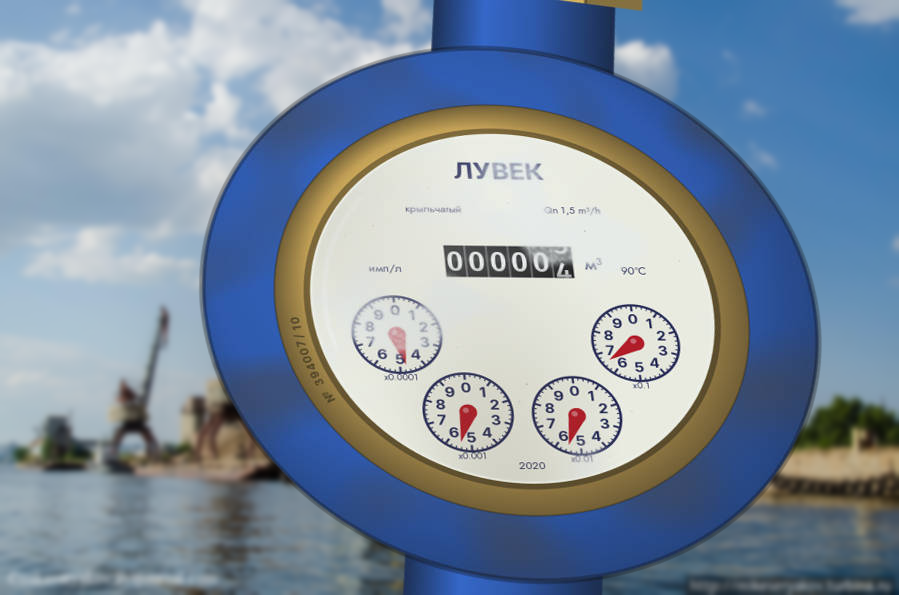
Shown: 3.6554
